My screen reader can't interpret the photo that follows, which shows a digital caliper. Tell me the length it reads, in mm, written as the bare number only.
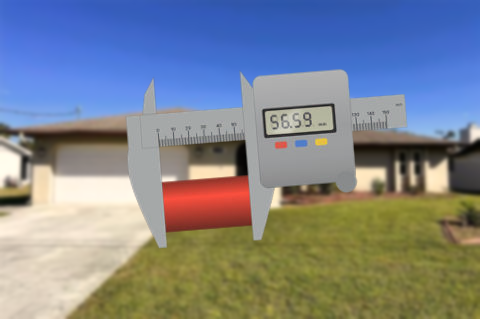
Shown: 56.59
